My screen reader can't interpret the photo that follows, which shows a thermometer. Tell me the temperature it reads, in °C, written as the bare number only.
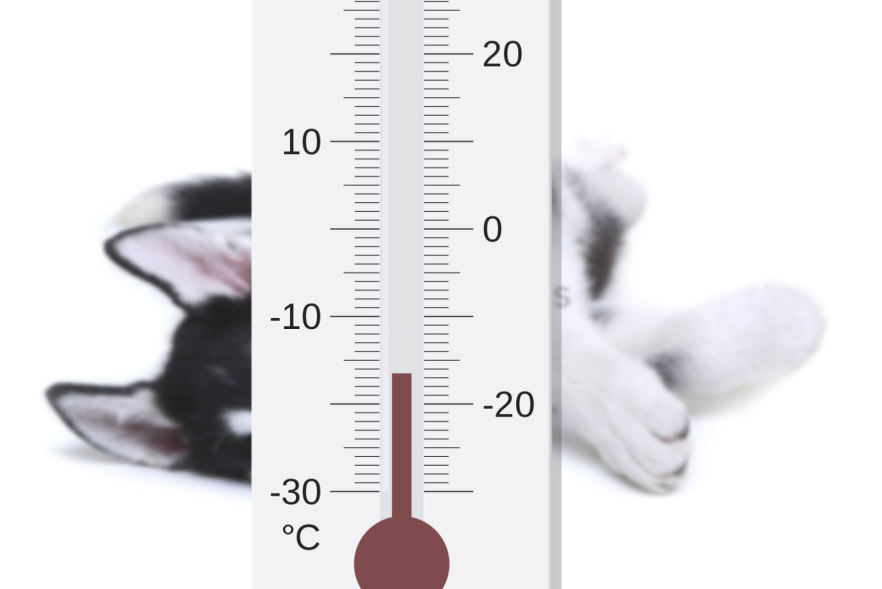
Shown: -16.5
